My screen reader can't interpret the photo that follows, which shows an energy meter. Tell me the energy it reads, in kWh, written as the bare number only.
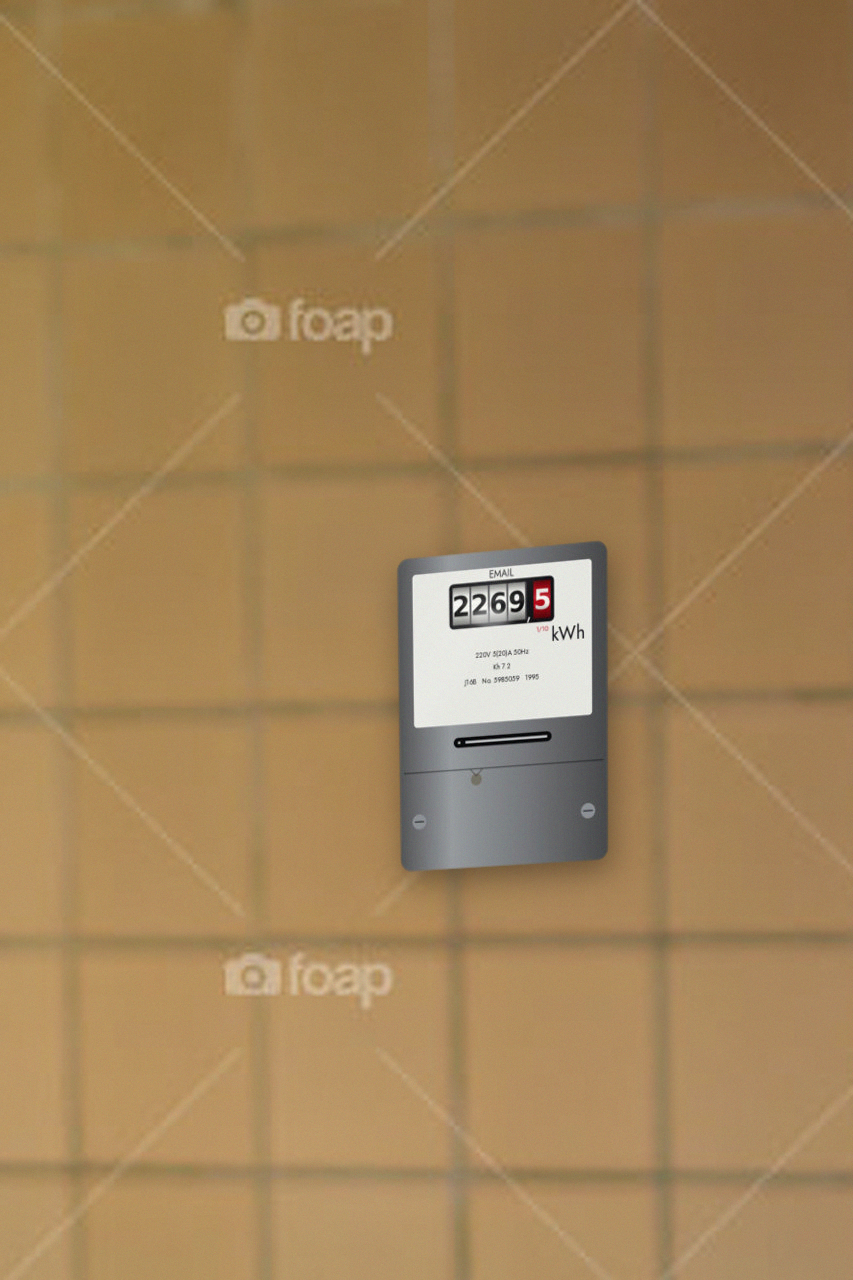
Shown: 2269.5
